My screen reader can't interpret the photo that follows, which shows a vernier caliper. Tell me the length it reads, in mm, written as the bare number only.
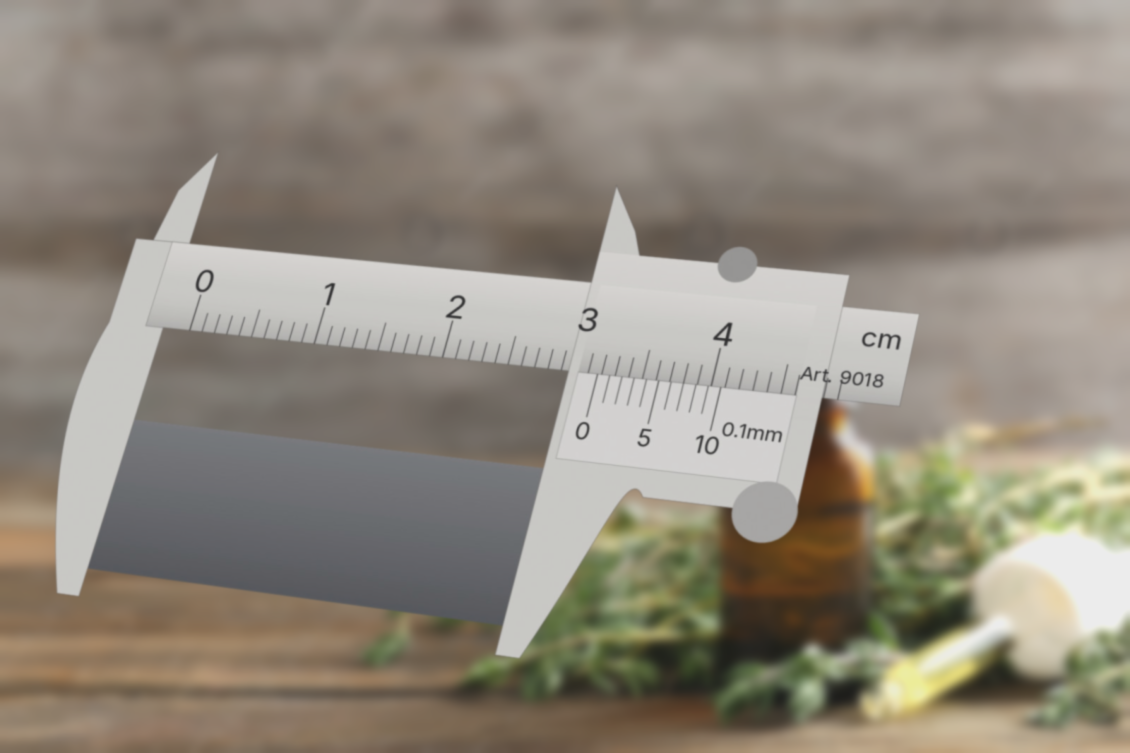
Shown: 31.7
